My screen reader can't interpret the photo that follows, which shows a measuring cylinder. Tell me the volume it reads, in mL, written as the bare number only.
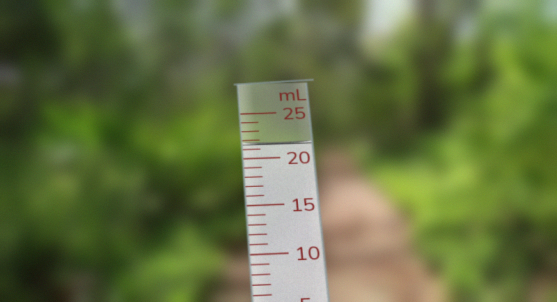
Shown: 21.5
